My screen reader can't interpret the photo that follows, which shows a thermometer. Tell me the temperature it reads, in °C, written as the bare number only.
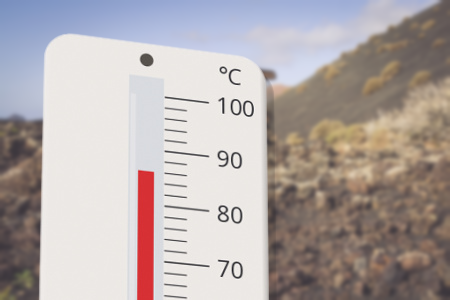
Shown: 86
